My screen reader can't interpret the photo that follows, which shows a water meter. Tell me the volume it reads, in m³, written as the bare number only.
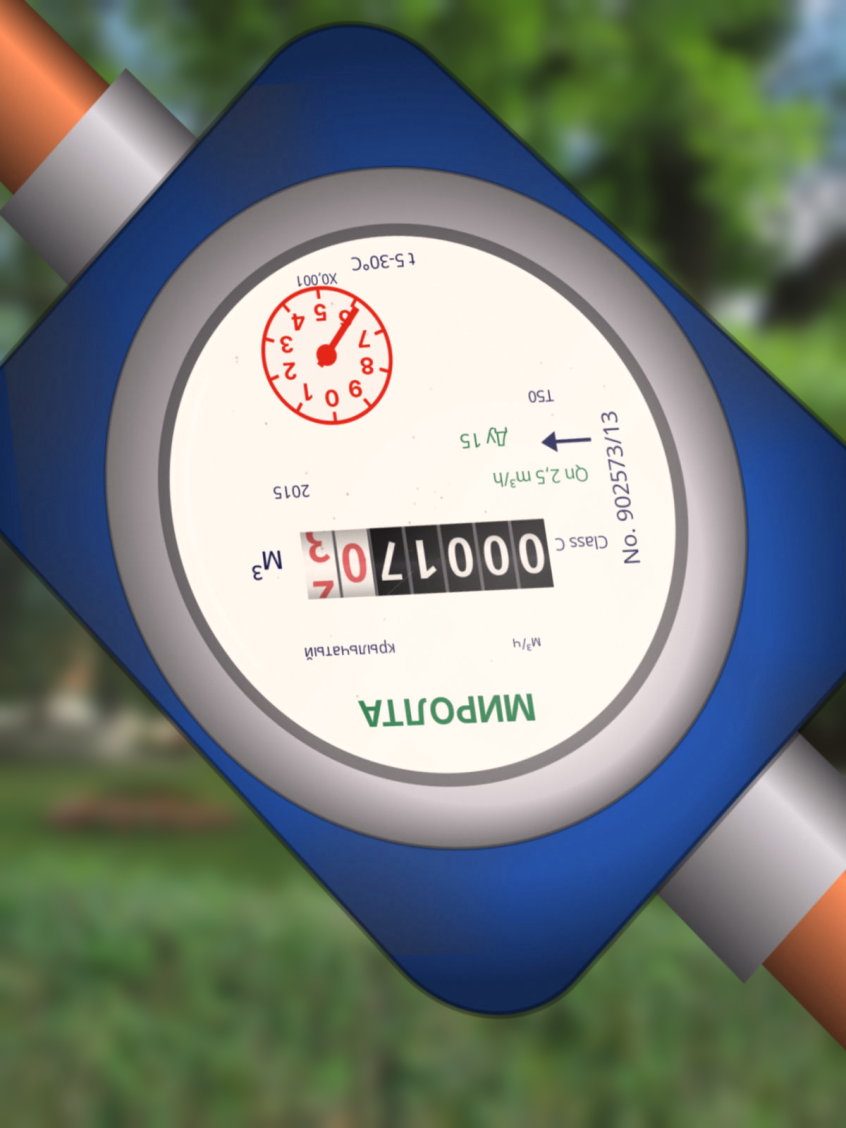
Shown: 17.026
